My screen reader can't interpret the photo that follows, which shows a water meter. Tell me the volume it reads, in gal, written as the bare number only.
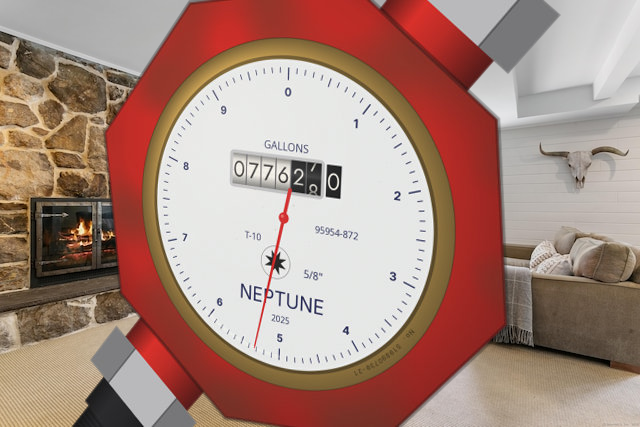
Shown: 776275.3
